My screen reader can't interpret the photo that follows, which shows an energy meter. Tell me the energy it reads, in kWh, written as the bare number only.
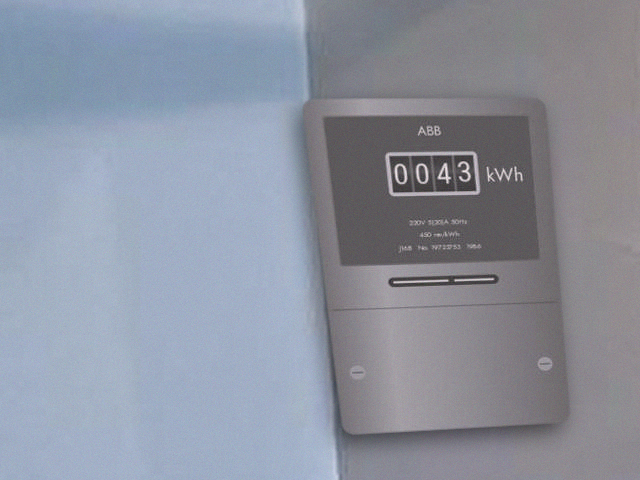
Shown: 43
